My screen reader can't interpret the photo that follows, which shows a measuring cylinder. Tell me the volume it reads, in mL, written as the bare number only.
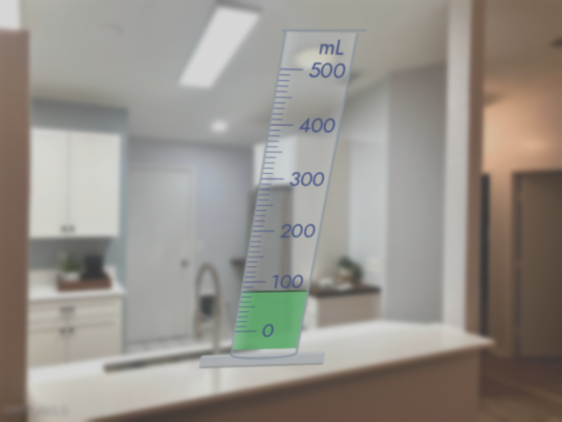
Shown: 80
